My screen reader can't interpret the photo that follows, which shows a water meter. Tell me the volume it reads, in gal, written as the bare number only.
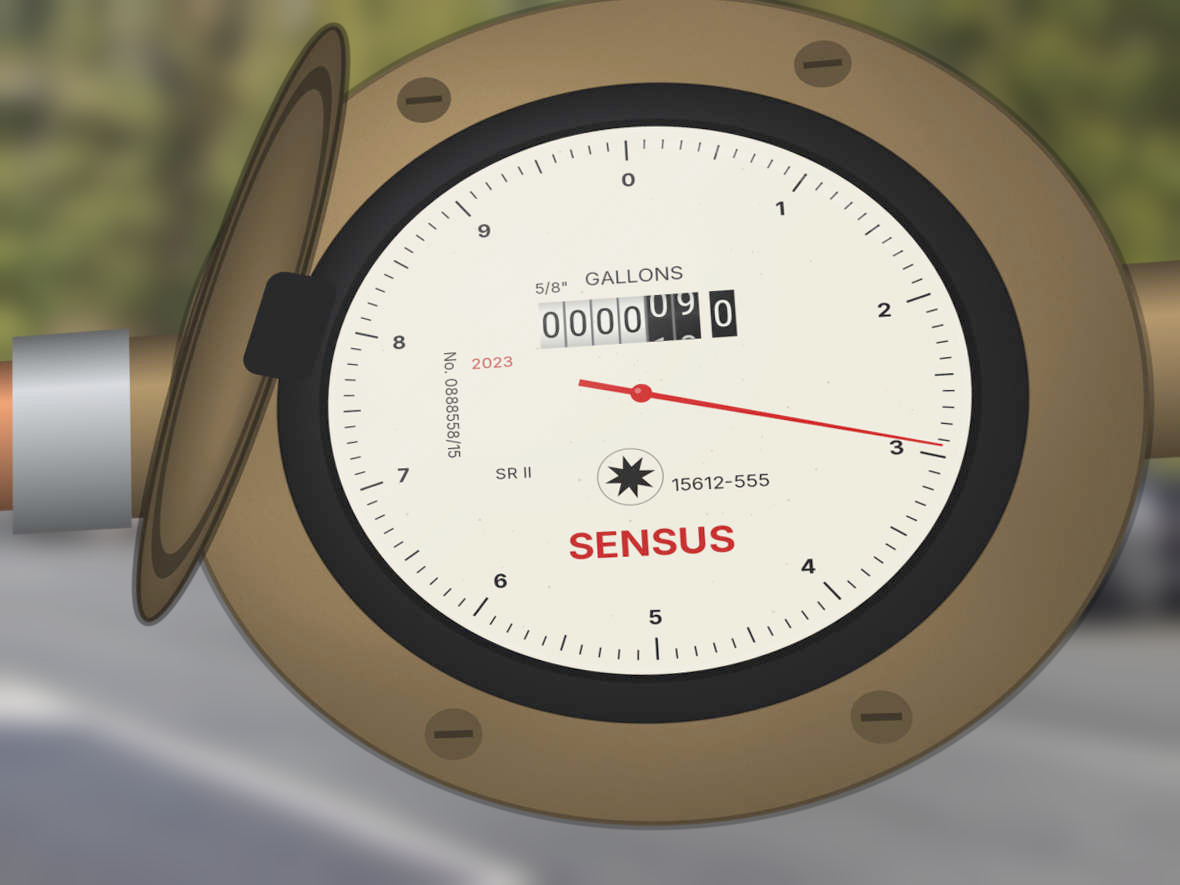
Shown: 92.9
